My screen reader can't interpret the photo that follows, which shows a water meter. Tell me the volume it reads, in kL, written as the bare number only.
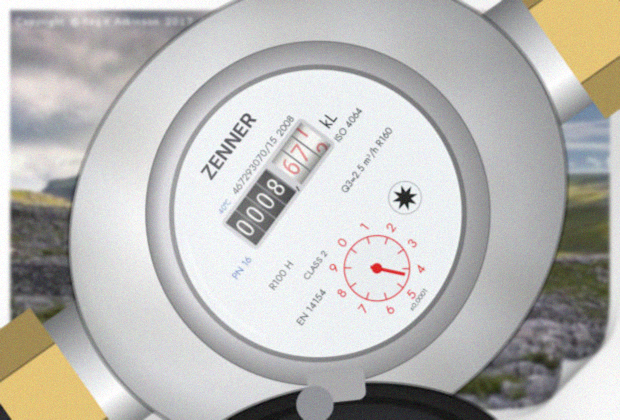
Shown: 8.6714
